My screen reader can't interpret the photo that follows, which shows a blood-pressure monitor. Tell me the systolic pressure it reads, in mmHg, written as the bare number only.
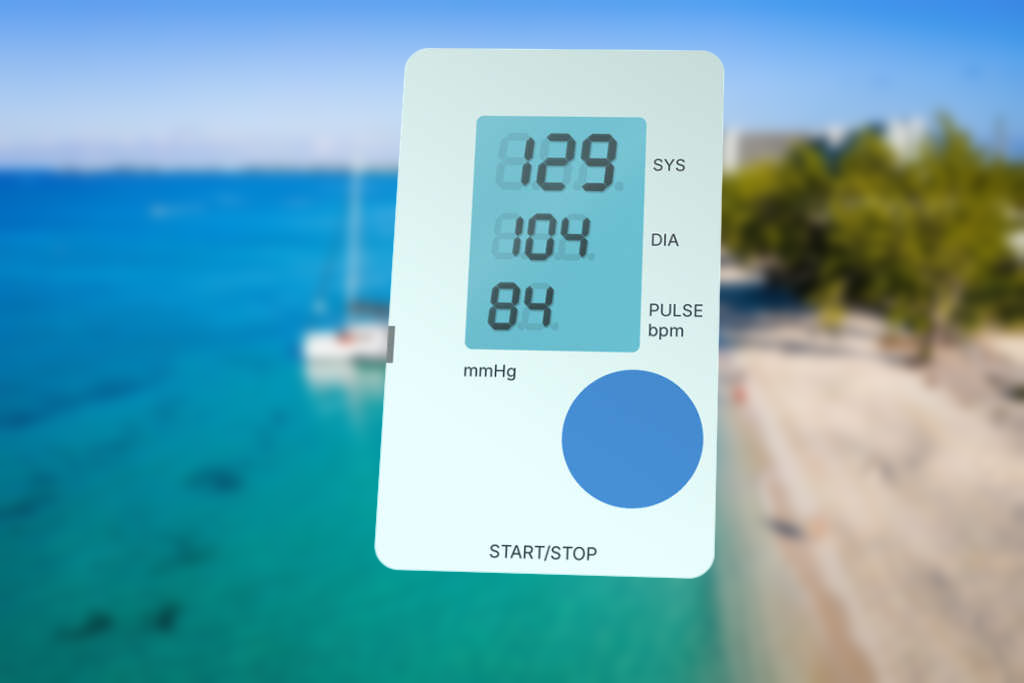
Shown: 129
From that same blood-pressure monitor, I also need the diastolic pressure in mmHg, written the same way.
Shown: 104
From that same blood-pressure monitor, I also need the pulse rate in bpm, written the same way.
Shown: 84
